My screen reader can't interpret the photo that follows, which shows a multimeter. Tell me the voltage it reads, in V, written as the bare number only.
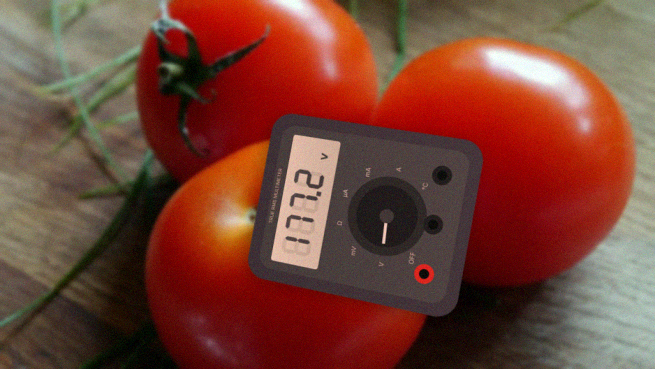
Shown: 177.2
